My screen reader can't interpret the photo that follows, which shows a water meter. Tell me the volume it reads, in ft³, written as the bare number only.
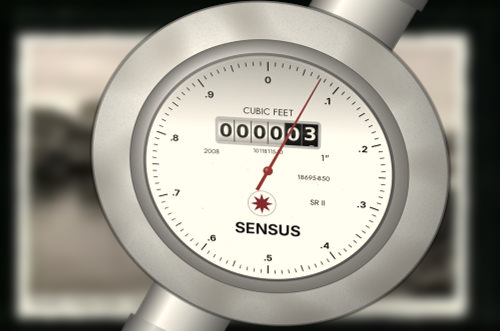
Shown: 3.07
